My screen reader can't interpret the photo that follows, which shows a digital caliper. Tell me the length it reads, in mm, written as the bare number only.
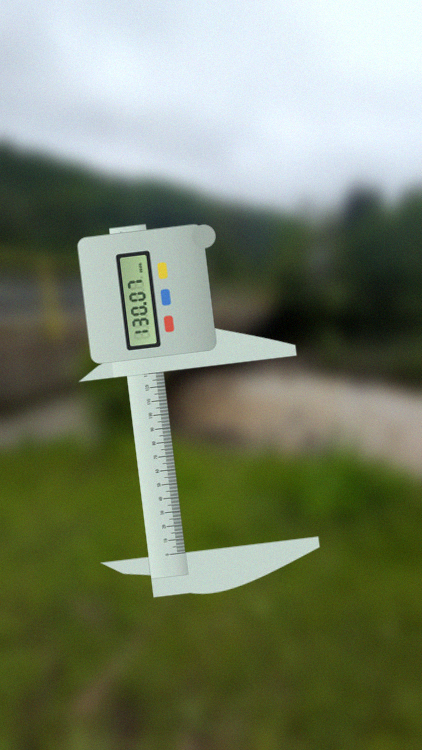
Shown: 130.07
